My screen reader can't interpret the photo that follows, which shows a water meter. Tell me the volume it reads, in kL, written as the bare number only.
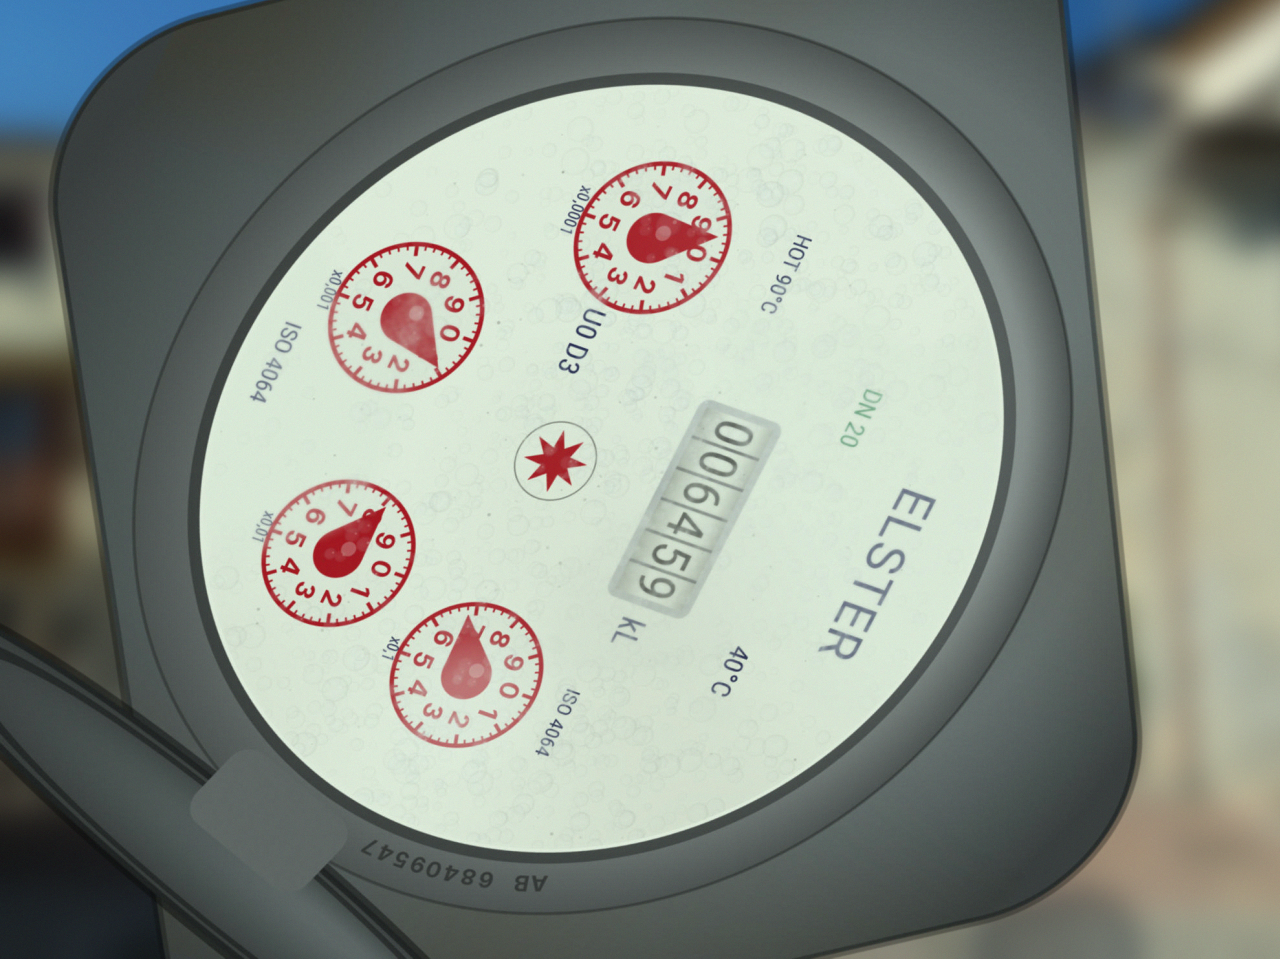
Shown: 6459.6809
